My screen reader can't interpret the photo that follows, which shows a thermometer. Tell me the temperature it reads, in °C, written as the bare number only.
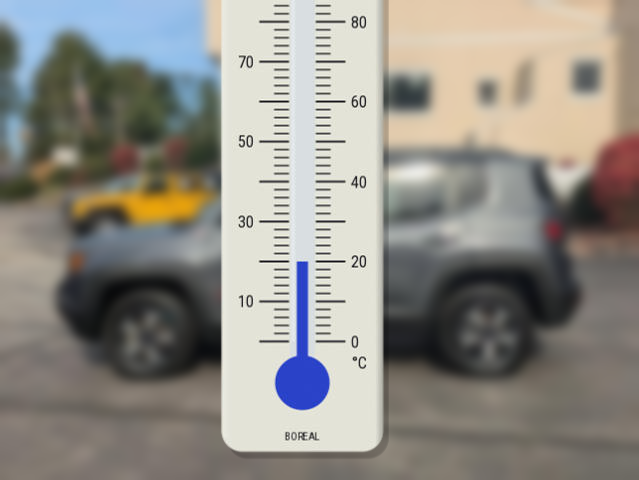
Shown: 20
